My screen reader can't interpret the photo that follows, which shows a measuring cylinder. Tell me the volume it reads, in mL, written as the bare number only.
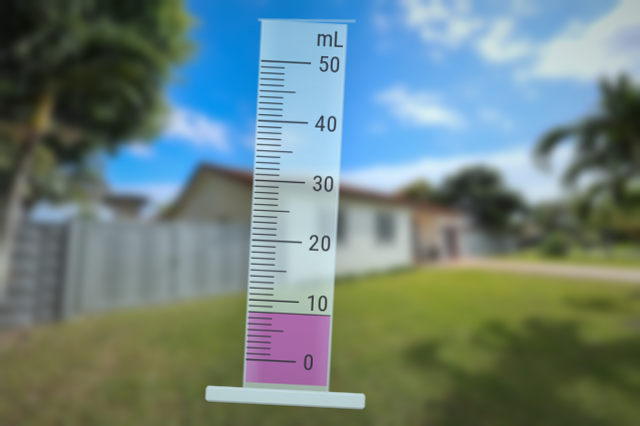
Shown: 8
